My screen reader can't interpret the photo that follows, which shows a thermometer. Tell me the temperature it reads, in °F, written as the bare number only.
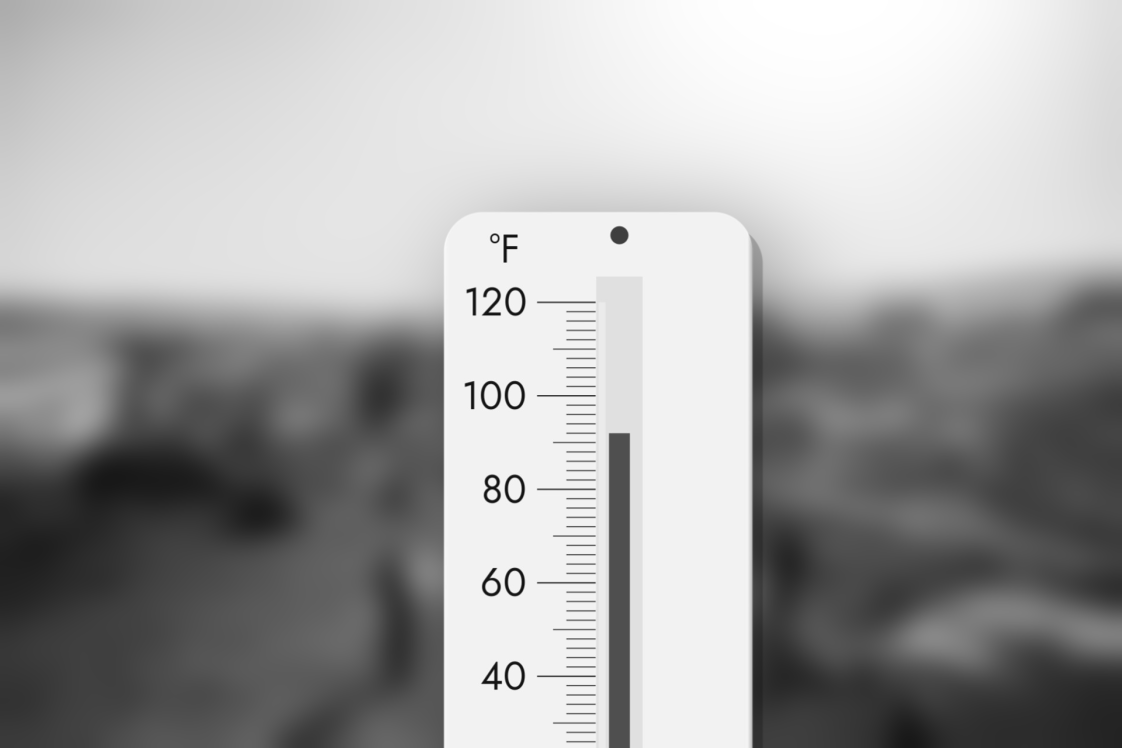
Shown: 92
